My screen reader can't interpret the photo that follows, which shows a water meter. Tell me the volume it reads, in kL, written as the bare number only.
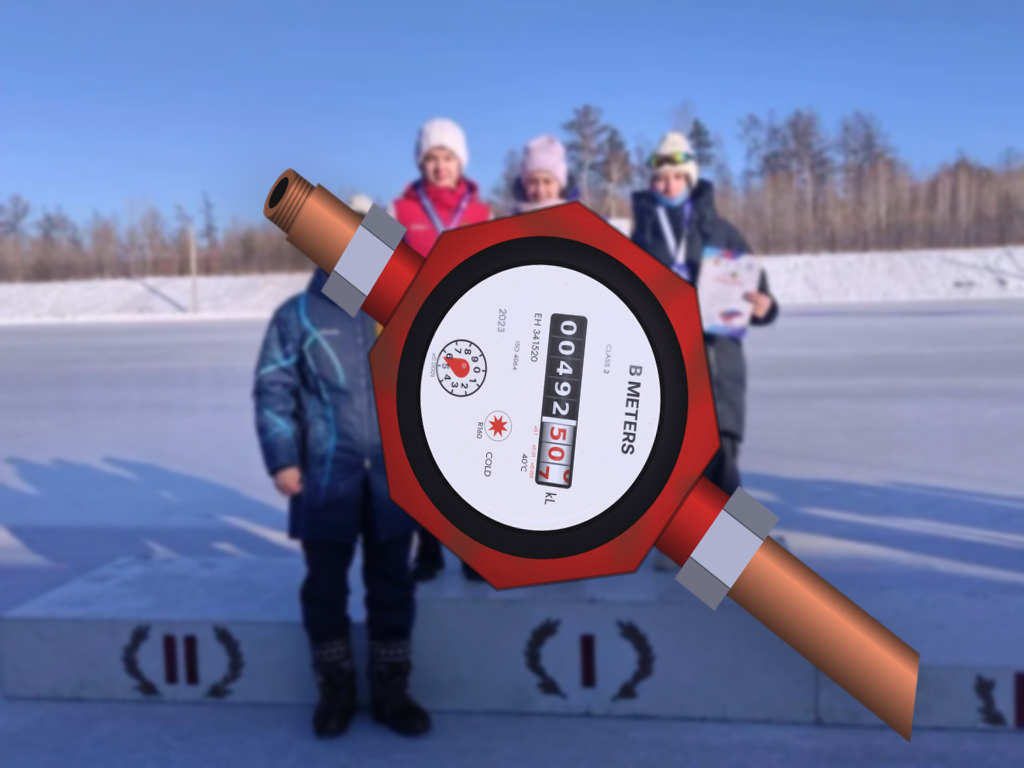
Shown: 492.5065
